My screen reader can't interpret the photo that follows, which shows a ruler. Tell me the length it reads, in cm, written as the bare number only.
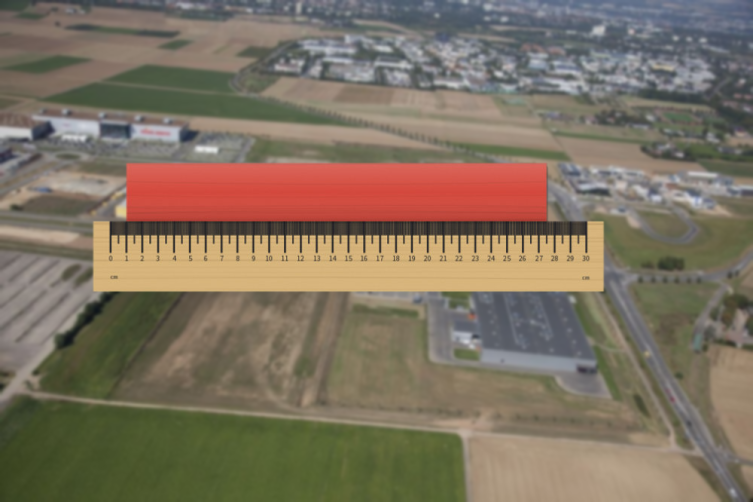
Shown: 26.5
